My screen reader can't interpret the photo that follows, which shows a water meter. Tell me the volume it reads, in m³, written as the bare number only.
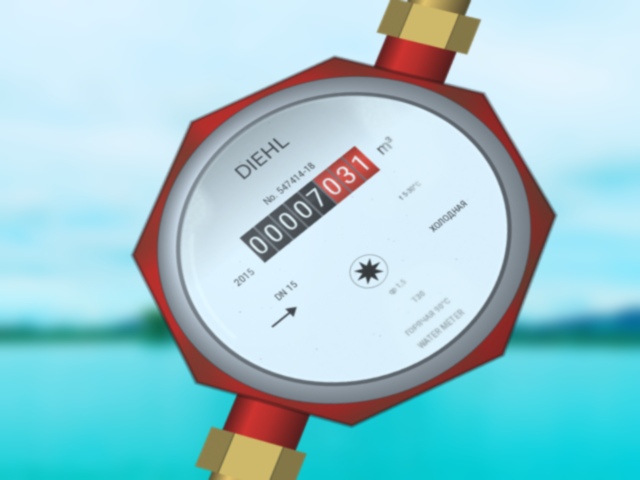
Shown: 7.031
